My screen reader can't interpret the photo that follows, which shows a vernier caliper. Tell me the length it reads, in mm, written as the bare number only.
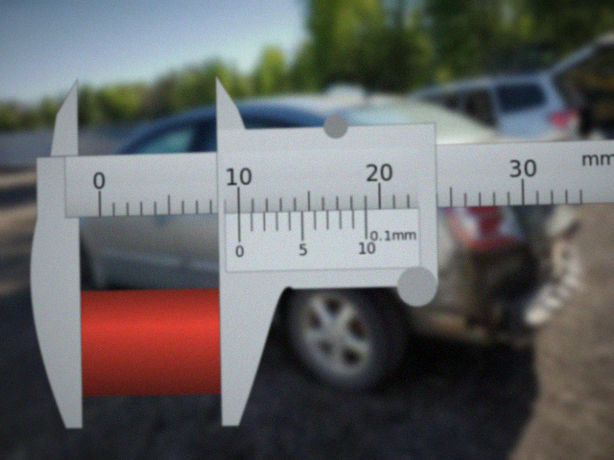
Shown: 10.0
